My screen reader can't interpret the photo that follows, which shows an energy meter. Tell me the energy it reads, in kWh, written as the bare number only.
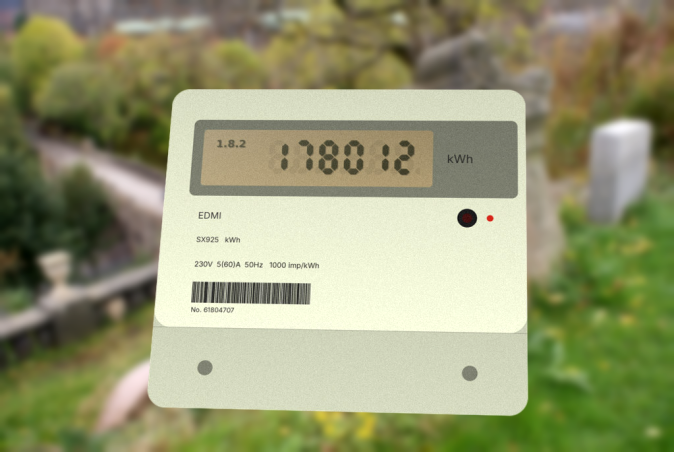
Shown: 178012
